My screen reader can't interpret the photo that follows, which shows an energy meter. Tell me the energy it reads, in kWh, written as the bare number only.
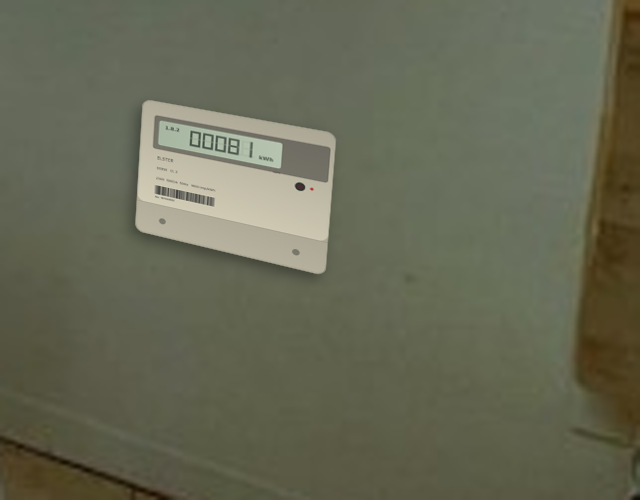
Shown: 81
